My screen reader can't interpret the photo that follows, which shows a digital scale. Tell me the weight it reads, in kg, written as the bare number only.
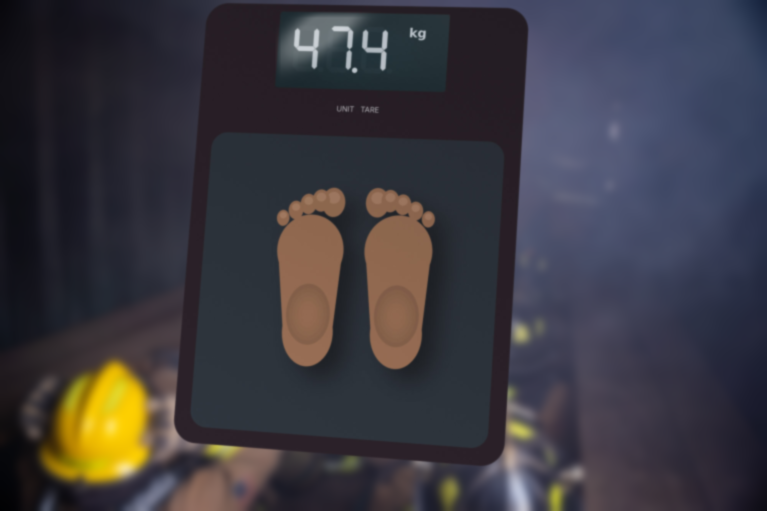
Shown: 47.4
